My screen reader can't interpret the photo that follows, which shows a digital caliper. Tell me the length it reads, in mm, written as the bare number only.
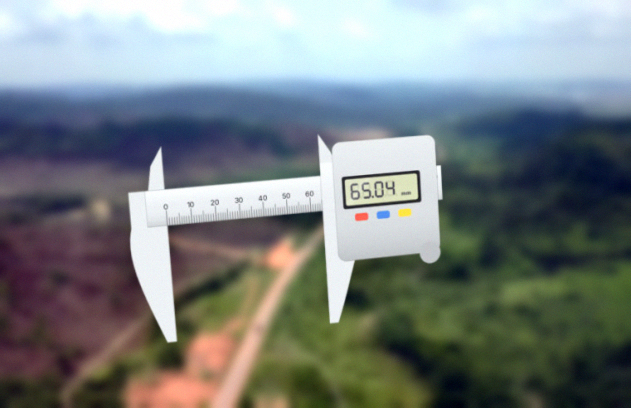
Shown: 65.04
